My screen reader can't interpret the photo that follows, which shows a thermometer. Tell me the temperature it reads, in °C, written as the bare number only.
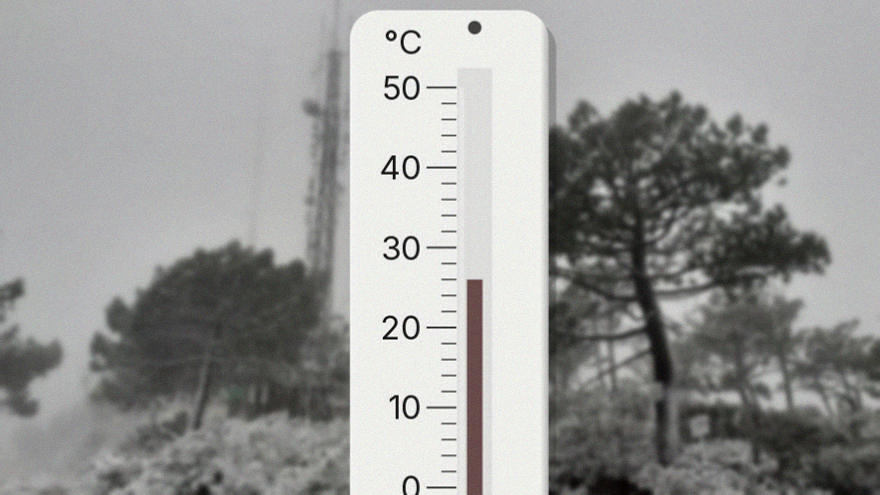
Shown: 26
